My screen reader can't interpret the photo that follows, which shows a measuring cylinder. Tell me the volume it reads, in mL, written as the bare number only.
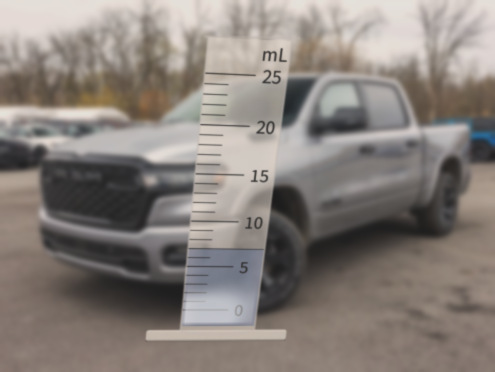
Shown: 7
